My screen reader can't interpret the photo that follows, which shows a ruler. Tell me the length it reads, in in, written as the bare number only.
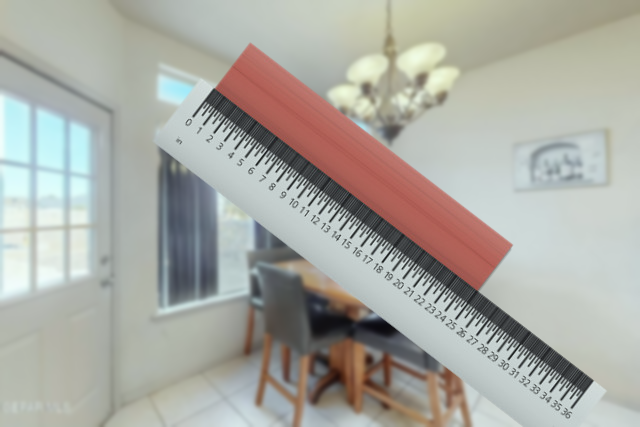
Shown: 25
